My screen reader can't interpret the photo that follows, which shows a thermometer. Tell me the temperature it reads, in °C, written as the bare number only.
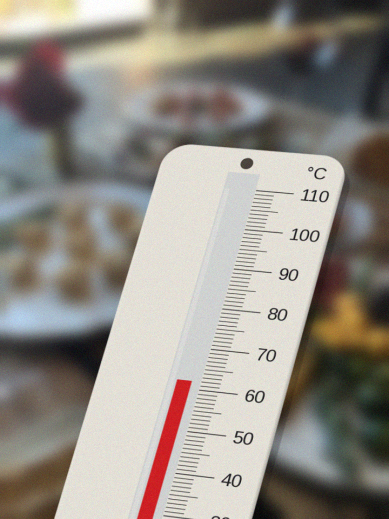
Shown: 62
